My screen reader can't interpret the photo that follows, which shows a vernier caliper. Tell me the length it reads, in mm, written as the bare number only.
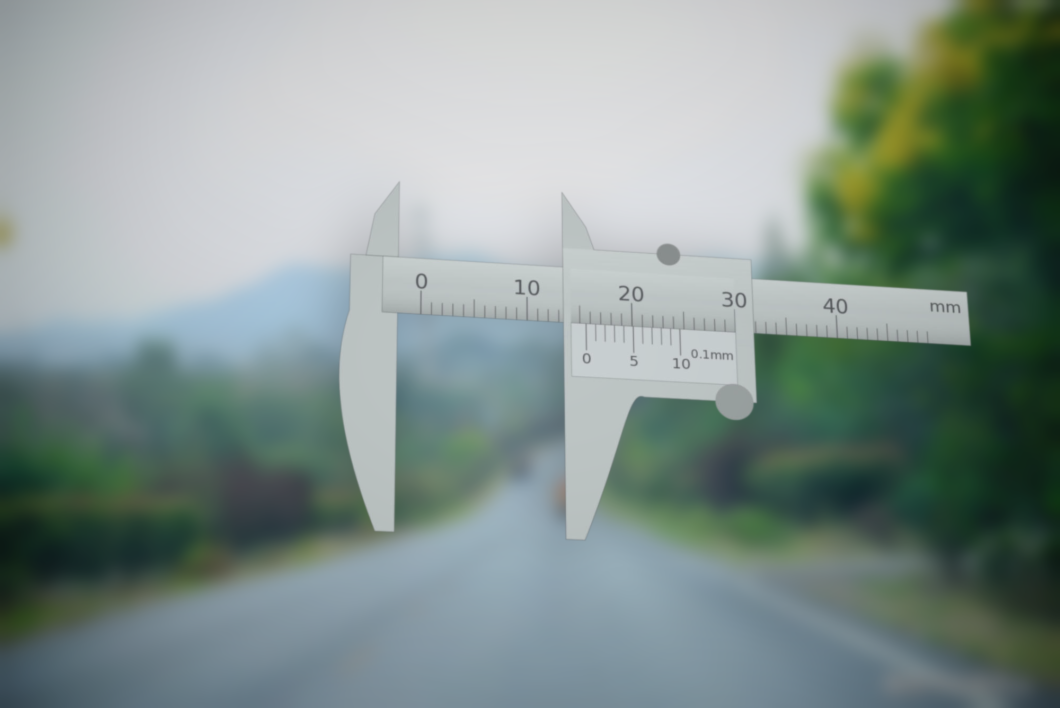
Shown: 15.6
